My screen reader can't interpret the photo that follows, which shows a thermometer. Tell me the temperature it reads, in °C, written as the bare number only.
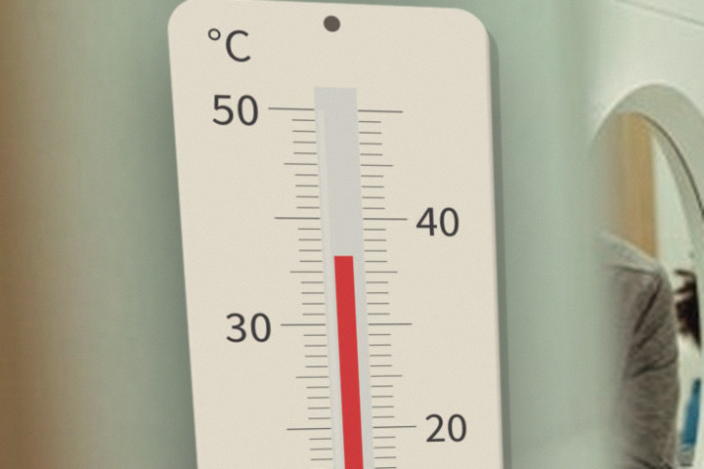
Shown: 36.5
